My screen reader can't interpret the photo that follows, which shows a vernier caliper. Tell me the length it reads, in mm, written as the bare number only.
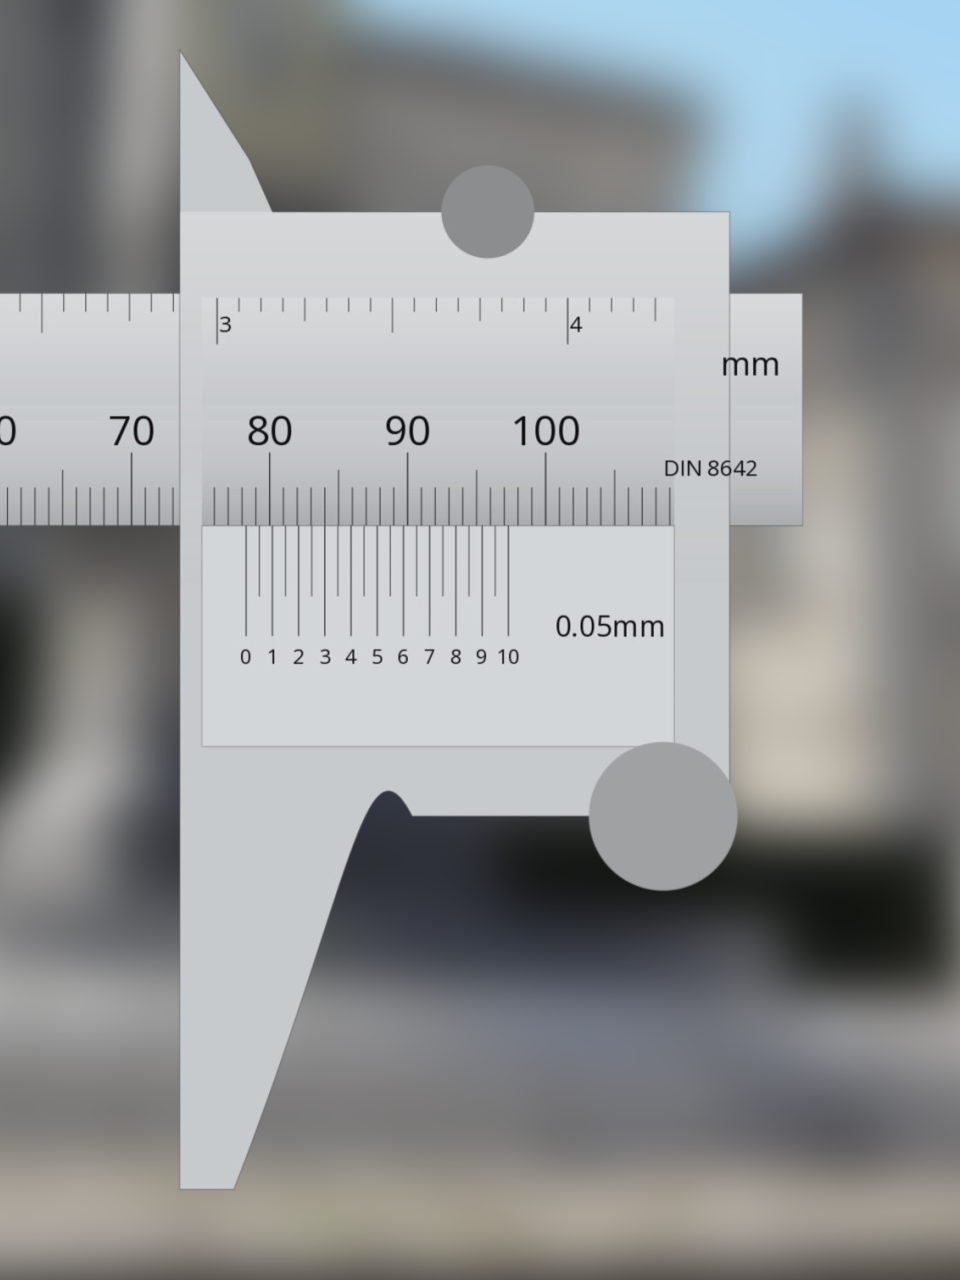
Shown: 78.3
